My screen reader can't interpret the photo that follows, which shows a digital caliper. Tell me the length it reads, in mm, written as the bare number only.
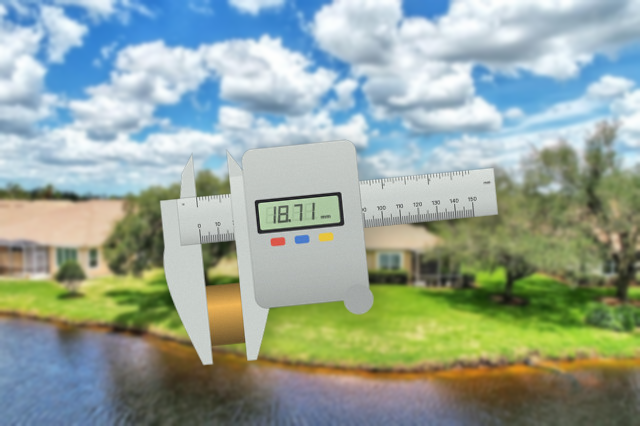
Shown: 18.71
